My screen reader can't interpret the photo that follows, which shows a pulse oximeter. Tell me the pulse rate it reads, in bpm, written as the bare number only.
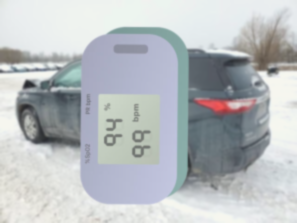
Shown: 99
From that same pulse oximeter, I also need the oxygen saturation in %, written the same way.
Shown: 94
